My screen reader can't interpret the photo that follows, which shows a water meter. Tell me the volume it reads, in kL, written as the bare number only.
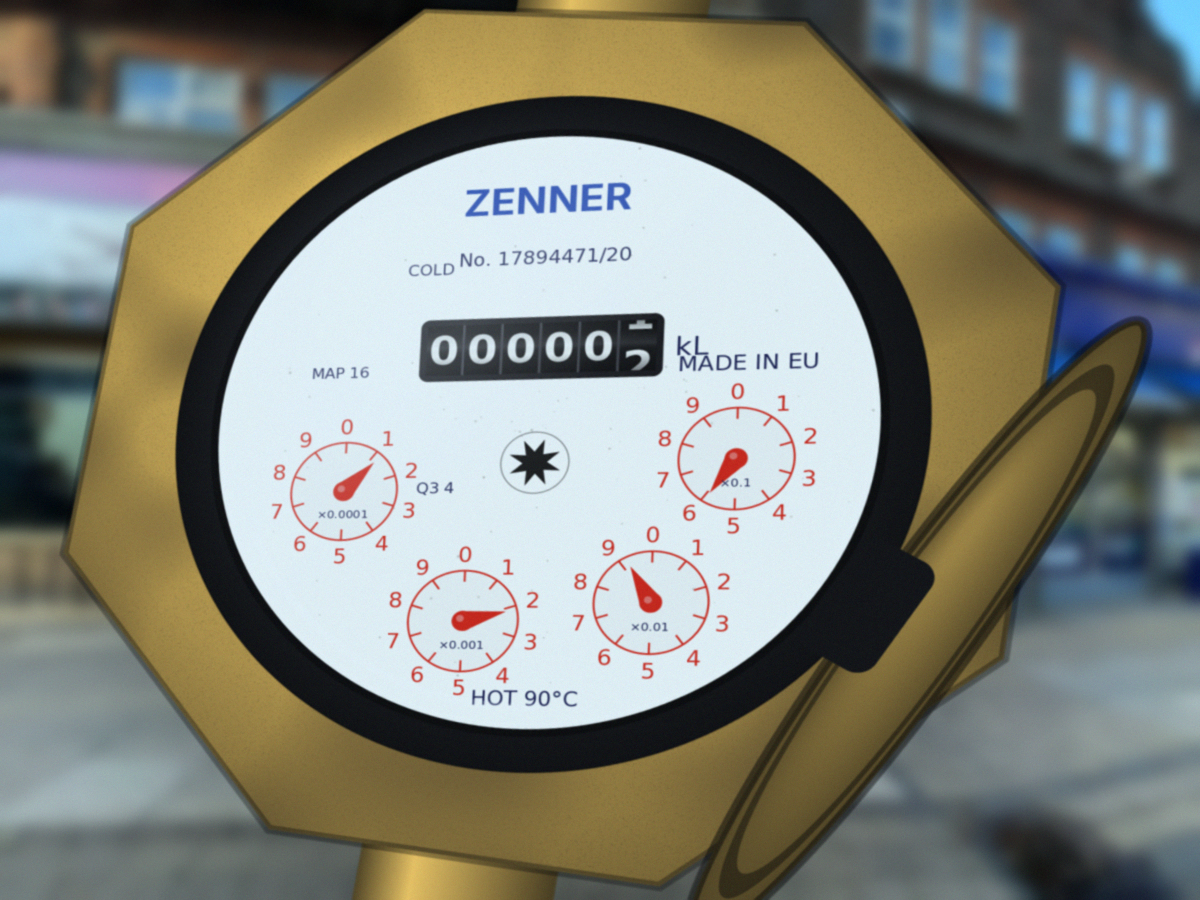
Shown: 1.5921
